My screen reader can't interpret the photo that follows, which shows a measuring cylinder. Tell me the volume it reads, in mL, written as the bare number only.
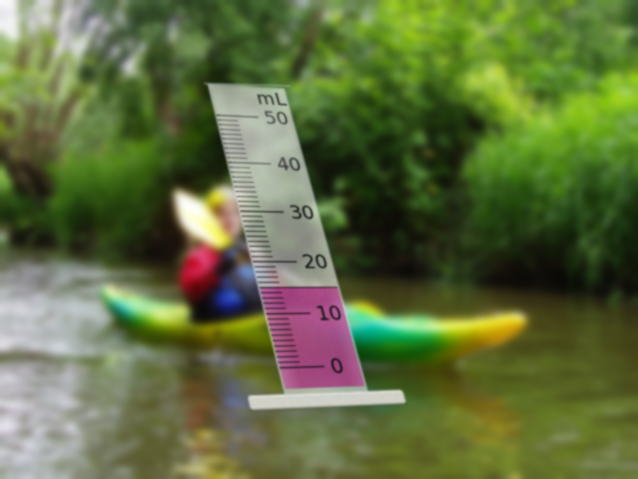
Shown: 15
